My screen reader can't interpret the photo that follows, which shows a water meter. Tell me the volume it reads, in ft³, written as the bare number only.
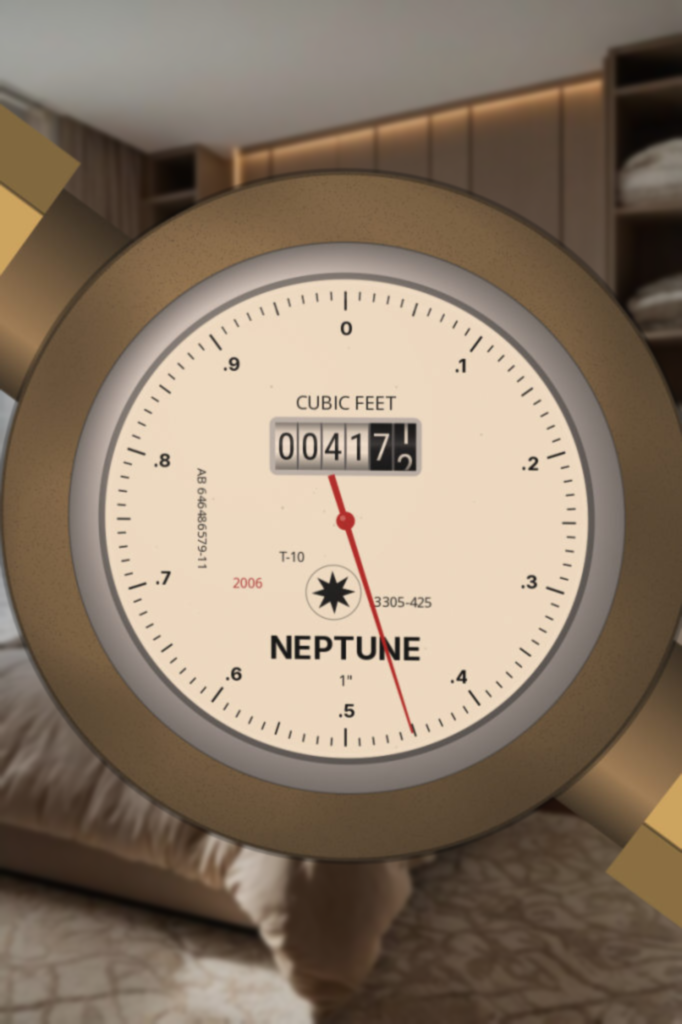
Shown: 4171.45
